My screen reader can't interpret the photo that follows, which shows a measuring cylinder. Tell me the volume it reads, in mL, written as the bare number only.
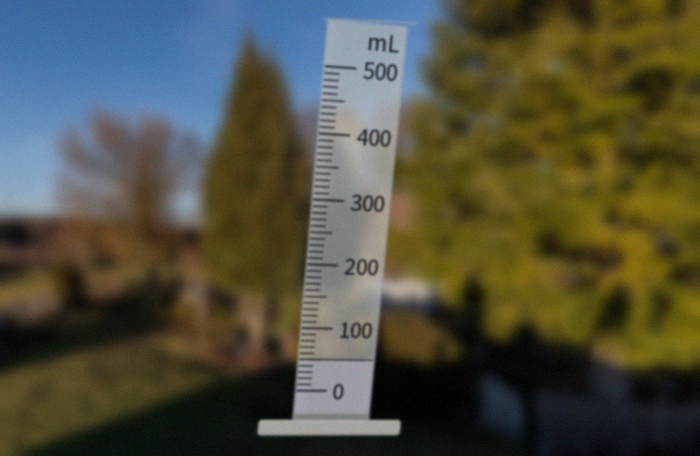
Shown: 50
